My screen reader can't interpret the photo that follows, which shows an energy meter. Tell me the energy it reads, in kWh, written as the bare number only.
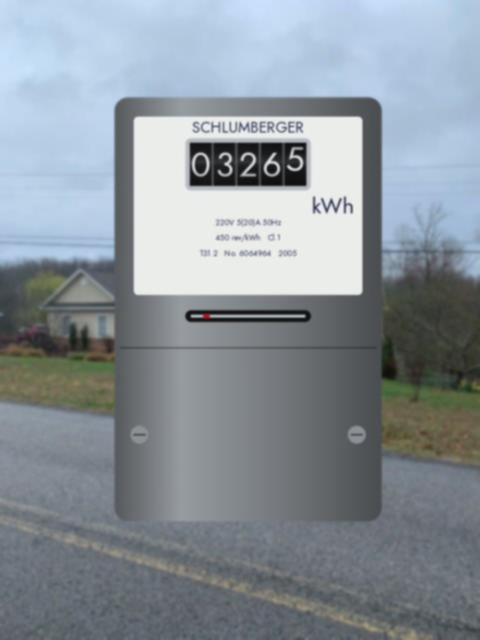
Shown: 3265
